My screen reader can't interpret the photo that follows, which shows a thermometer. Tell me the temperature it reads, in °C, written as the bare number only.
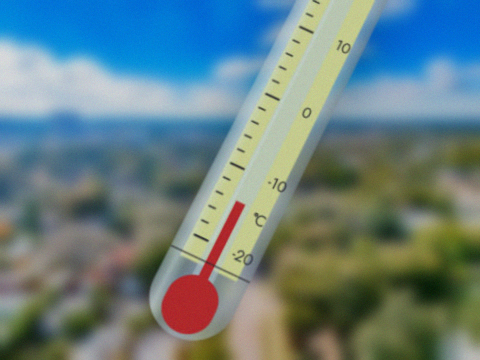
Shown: -14
